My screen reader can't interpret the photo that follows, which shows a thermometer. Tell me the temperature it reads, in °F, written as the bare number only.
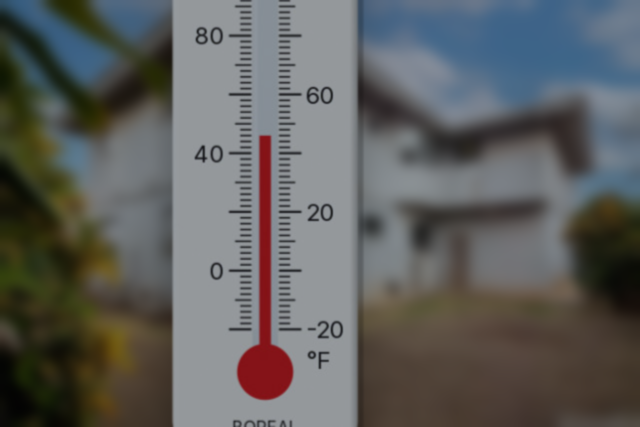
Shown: 46
